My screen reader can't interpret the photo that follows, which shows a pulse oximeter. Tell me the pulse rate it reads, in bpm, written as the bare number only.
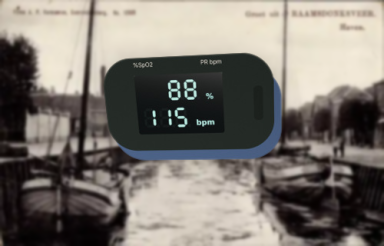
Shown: 115
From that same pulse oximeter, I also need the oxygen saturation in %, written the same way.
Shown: 88
